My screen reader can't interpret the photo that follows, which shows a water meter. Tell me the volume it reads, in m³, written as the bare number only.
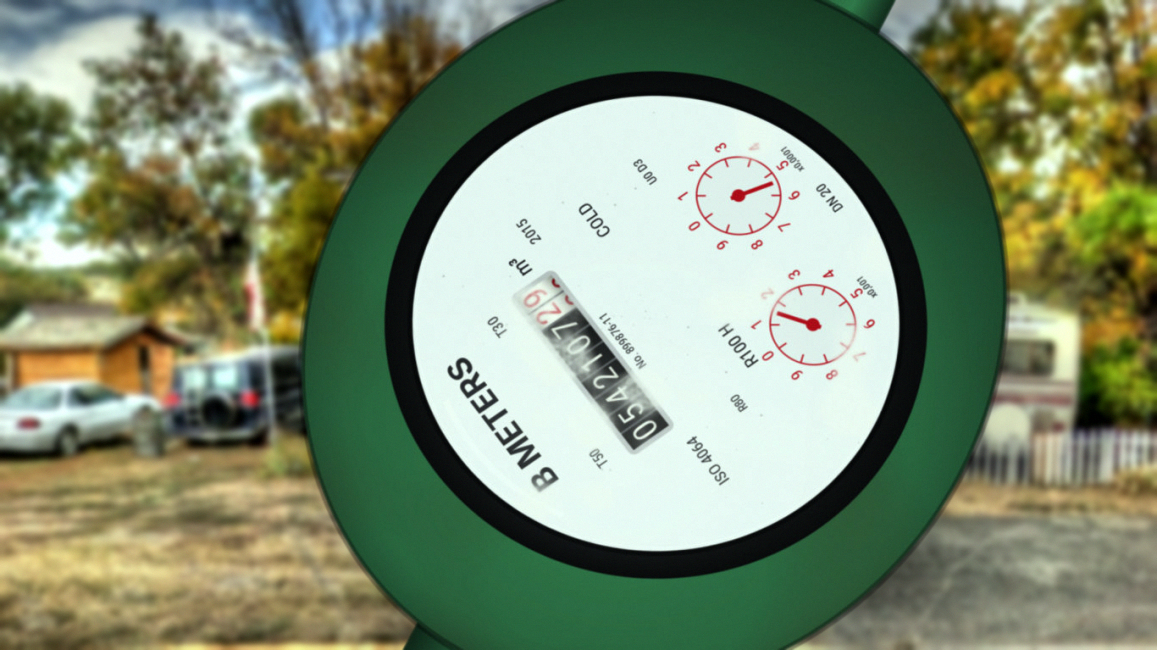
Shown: 542107.2915
